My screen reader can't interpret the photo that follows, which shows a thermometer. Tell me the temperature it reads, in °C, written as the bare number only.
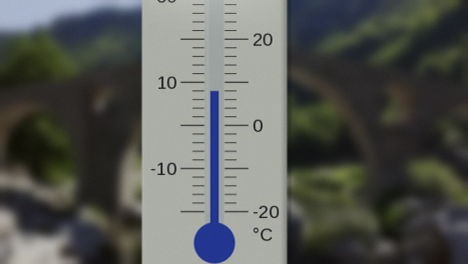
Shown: 8
